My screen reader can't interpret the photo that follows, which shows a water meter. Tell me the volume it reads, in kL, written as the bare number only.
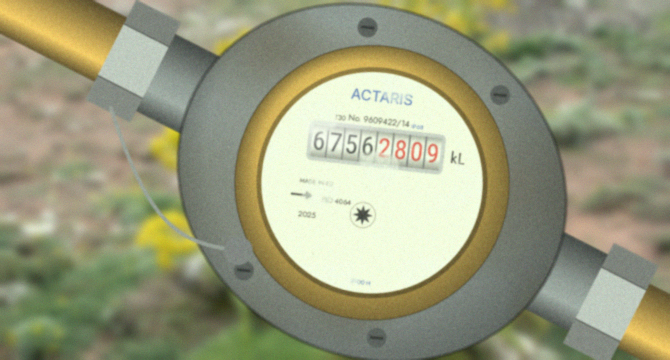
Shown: 6756.2809
